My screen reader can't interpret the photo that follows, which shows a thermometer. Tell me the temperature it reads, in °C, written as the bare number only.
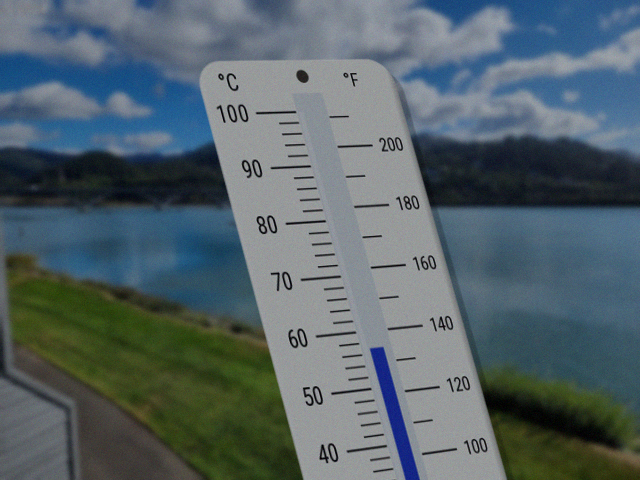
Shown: 57
